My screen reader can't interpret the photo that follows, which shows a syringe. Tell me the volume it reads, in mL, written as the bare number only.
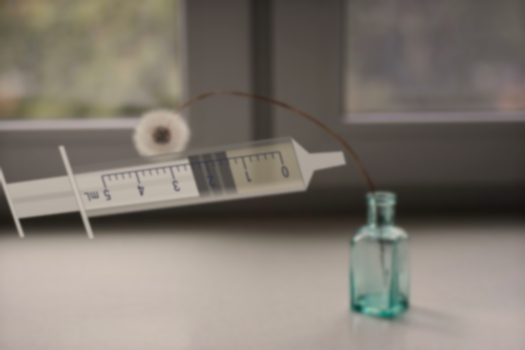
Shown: 1.4
